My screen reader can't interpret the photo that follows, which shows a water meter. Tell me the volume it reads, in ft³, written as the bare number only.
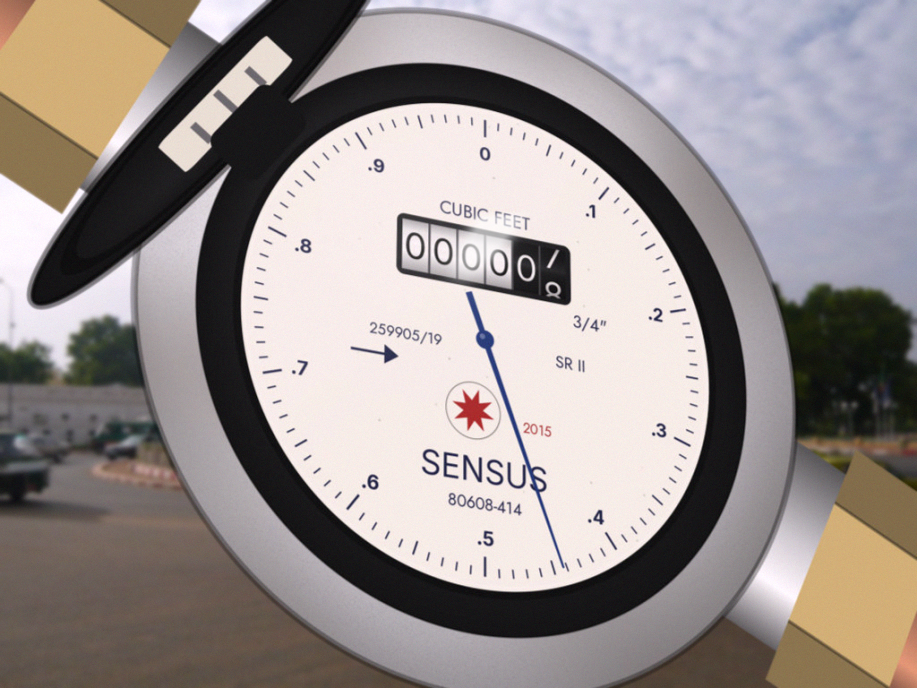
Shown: 7.44
